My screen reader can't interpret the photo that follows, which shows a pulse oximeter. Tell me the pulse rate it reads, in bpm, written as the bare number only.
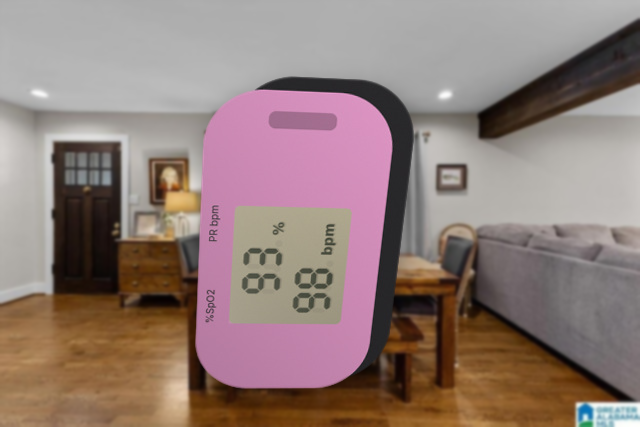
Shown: 98
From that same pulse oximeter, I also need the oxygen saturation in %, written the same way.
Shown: 93
